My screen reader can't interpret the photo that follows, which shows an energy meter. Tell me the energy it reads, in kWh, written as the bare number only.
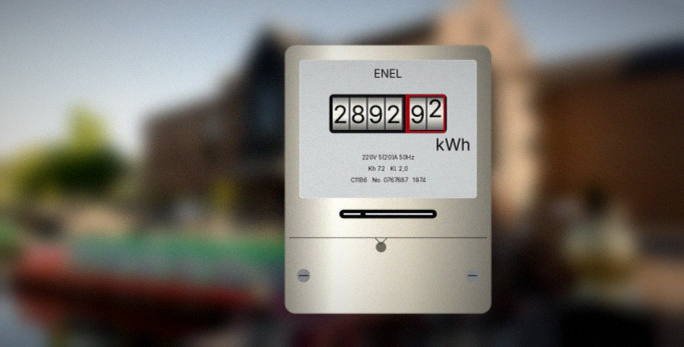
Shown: 2892.92
